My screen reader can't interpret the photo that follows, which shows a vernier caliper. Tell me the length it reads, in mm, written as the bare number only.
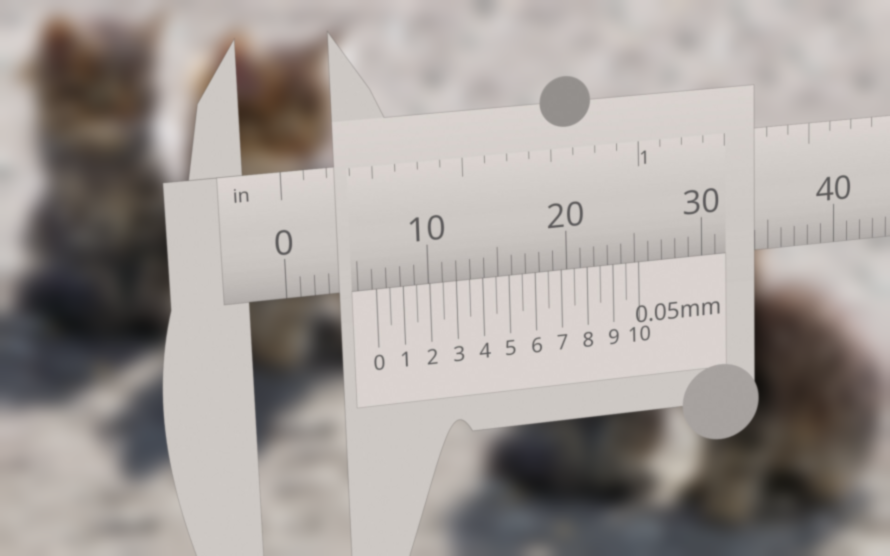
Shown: 6.3
